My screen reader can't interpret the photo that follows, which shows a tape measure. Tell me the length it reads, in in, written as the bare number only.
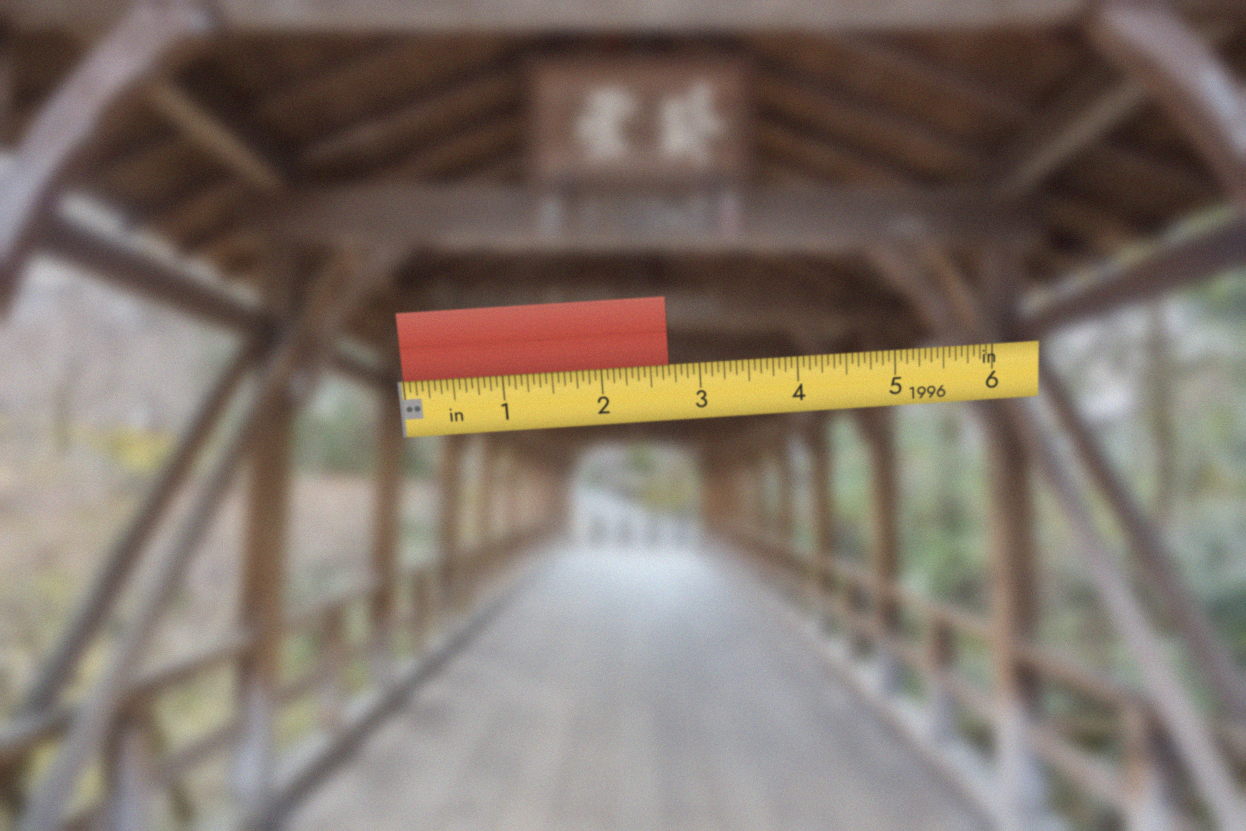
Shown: 2.6875
